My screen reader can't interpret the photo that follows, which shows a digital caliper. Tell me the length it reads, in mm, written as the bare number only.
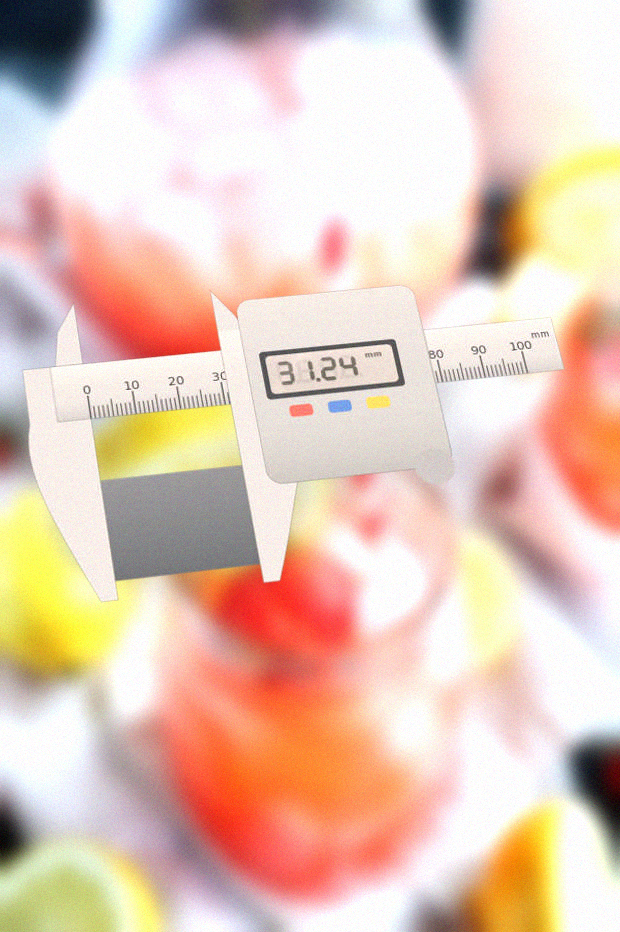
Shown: 31.24
